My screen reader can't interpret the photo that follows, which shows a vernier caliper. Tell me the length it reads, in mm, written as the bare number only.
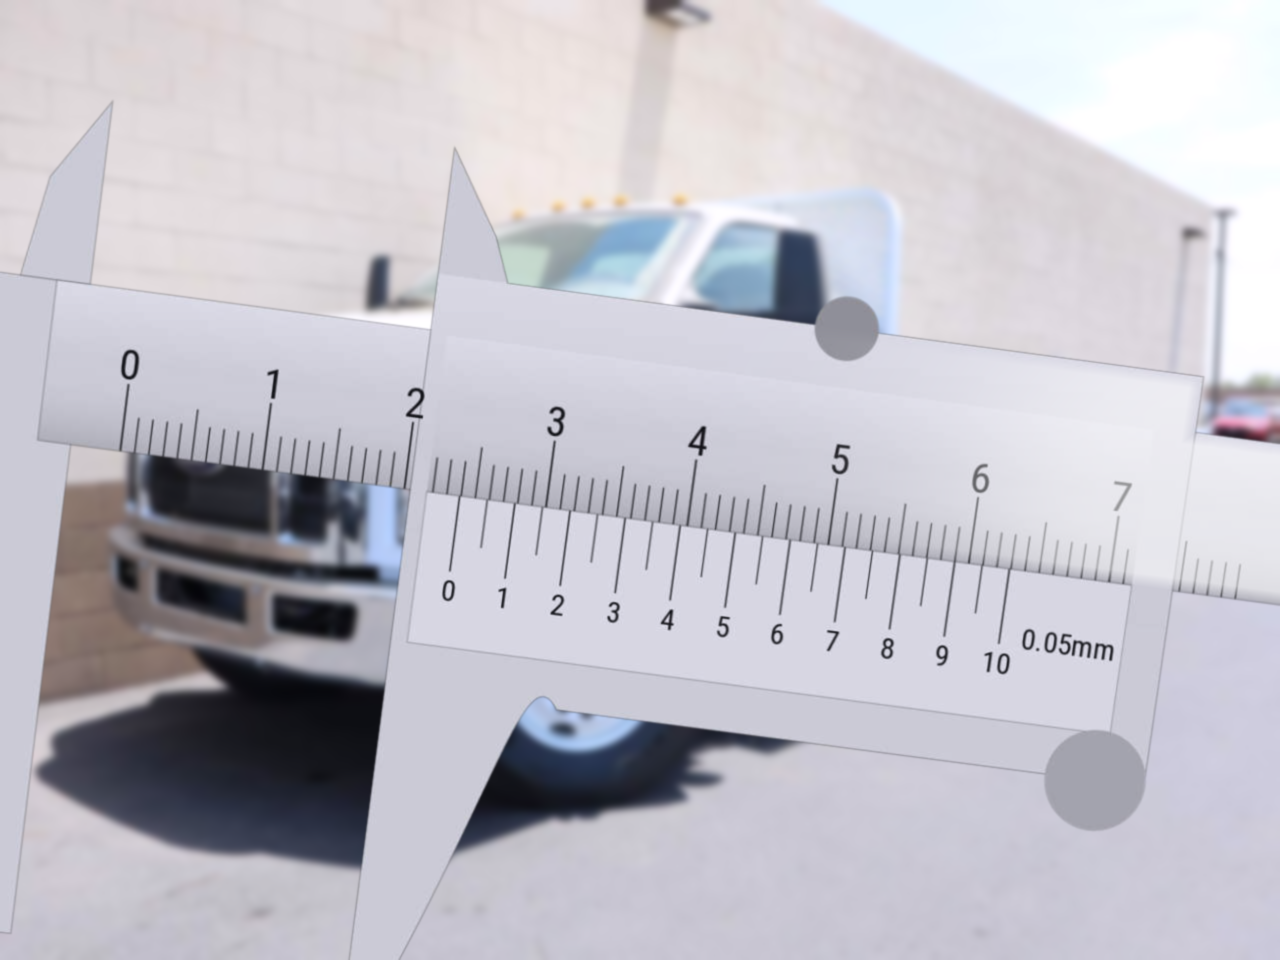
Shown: 23.9
